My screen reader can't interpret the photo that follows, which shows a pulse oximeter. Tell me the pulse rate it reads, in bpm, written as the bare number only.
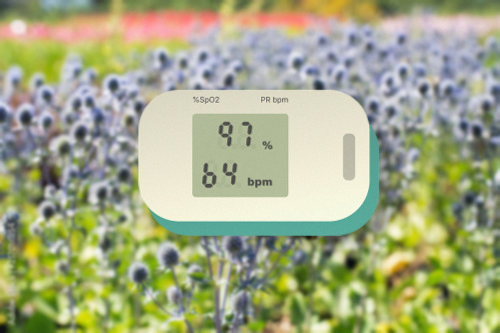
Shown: 64
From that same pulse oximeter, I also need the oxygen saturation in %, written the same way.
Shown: 97
